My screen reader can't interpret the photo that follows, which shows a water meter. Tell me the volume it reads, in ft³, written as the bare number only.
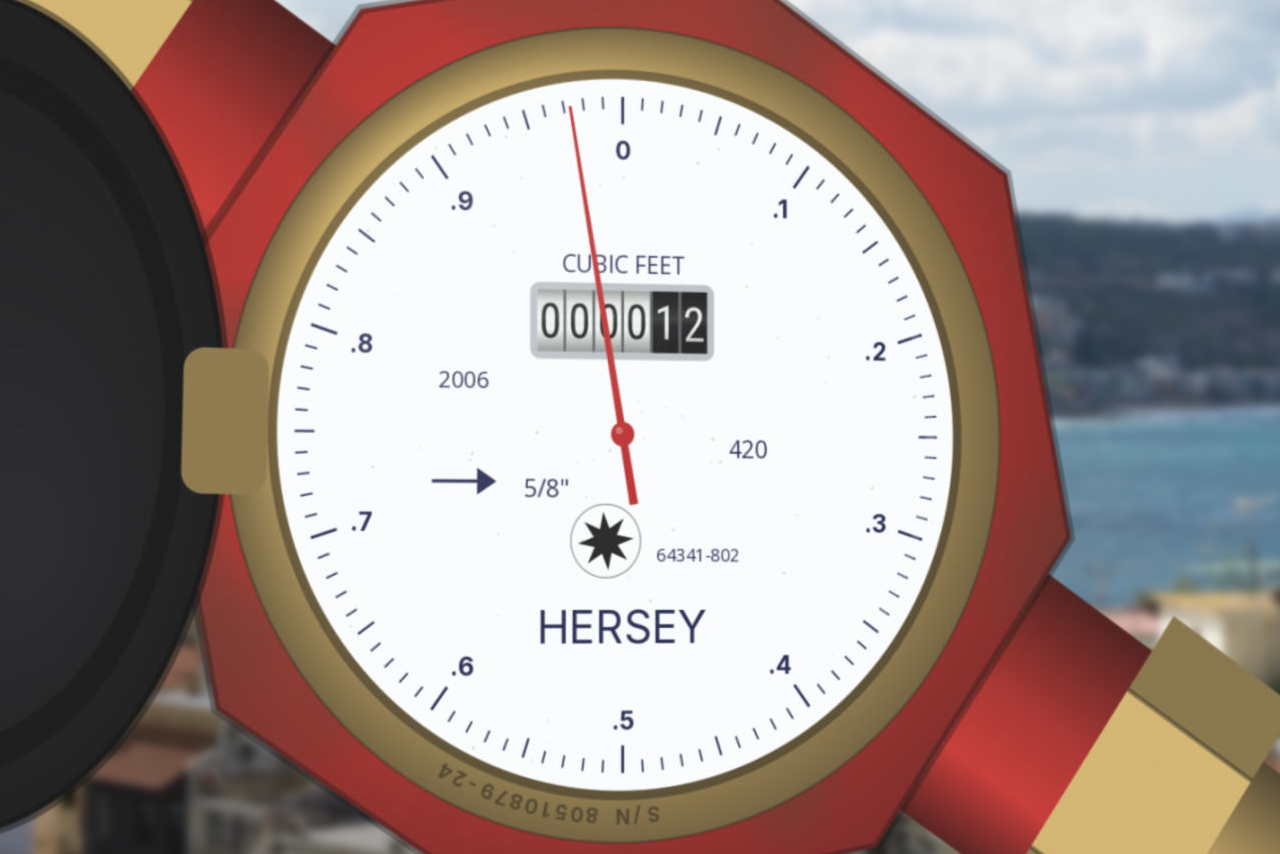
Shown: 11.97
